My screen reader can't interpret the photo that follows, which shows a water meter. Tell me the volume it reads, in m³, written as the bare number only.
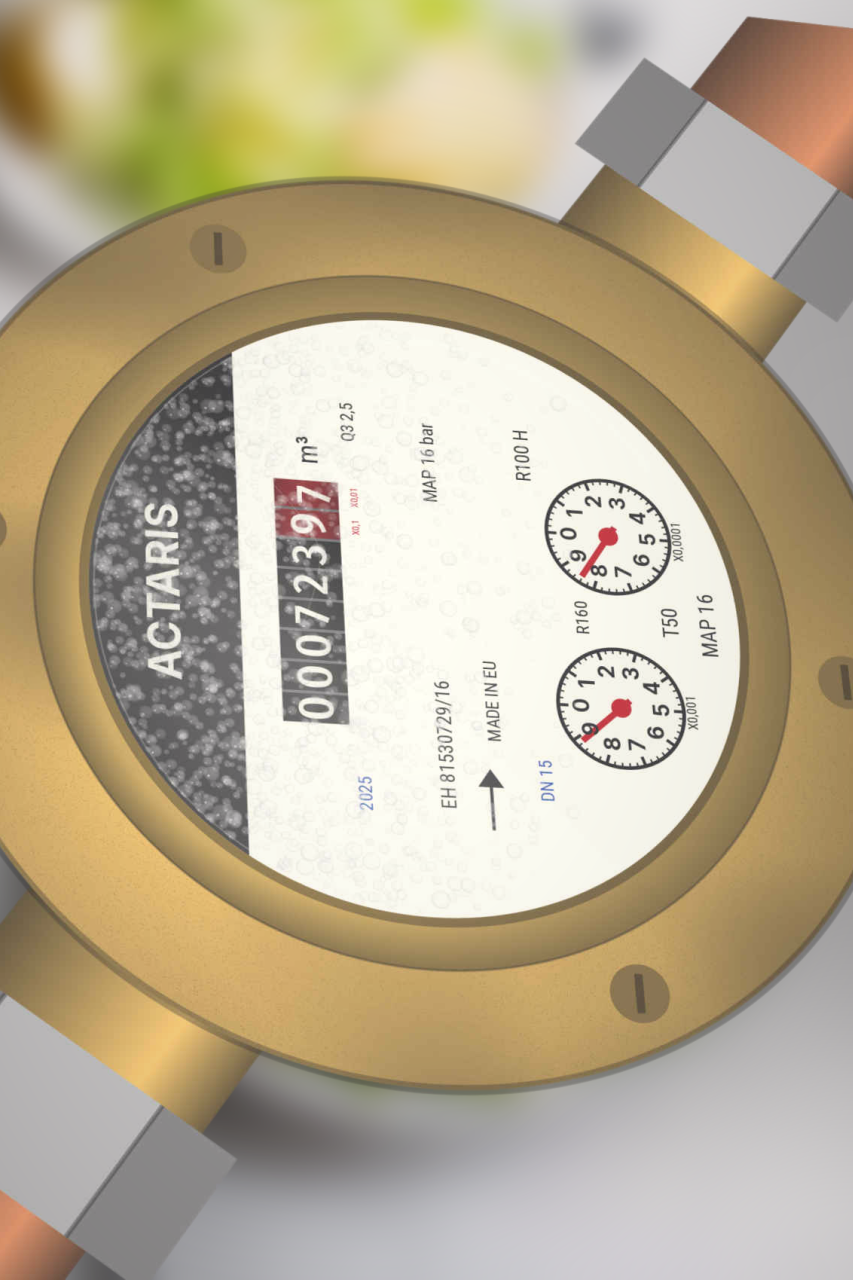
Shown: 723.9688
